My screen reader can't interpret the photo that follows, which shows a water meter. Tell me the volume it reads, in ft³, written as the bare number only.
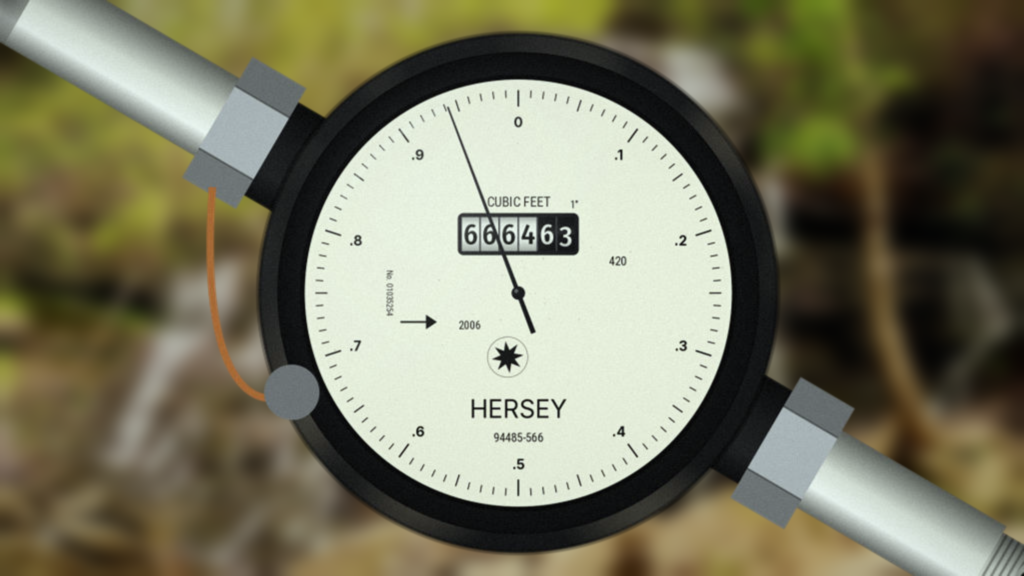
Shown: 666462.94
